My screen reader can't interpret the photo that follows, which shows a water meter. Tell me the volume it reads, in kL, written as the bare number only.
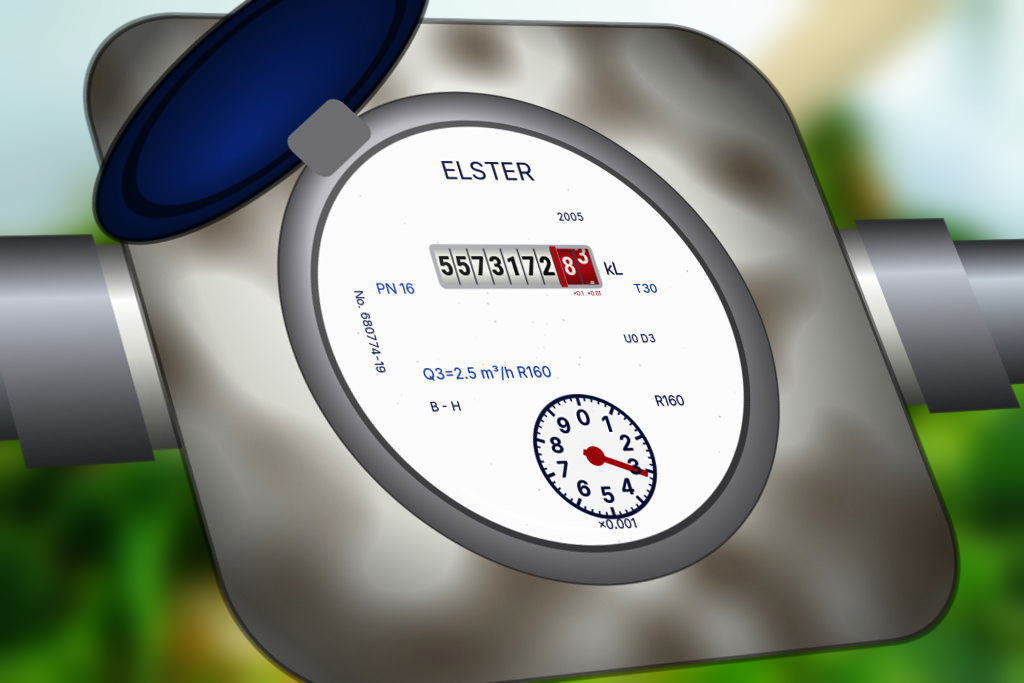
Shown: 5573172.833
